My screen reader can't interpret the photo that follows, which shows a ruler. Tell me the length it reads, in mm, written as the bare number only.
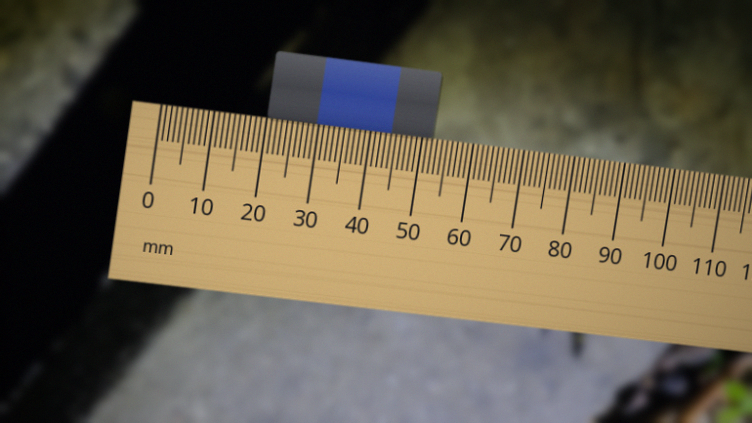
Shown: 32
